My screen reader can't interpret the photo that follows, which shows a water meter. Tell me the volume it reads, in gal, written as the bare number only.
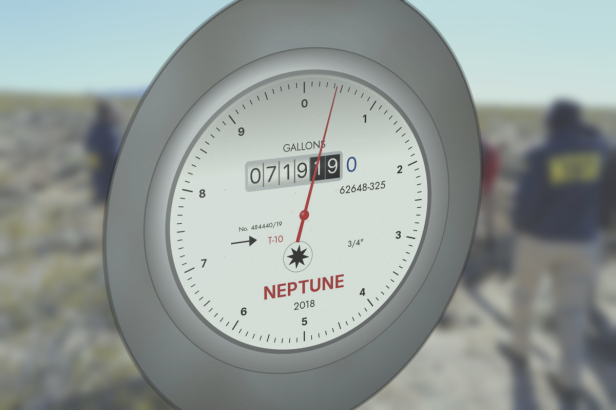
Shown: 719190.4
